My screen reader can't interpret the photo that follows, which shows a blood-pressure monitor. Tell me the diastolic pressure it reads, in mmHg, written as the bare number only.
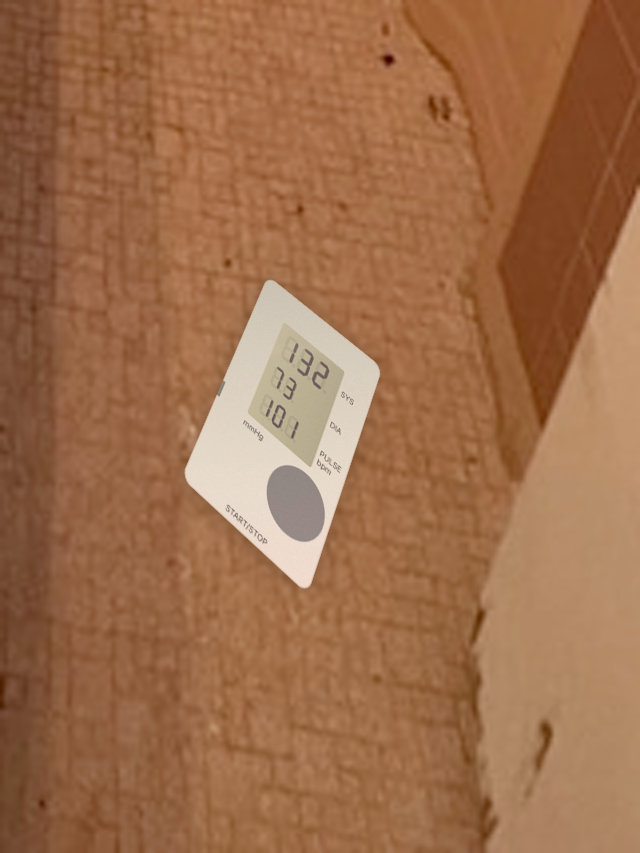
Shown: 73
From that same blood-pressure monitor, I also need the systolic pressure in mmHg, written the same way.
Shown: 132
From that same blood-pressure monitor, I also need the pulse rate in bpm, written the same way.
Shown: 101
